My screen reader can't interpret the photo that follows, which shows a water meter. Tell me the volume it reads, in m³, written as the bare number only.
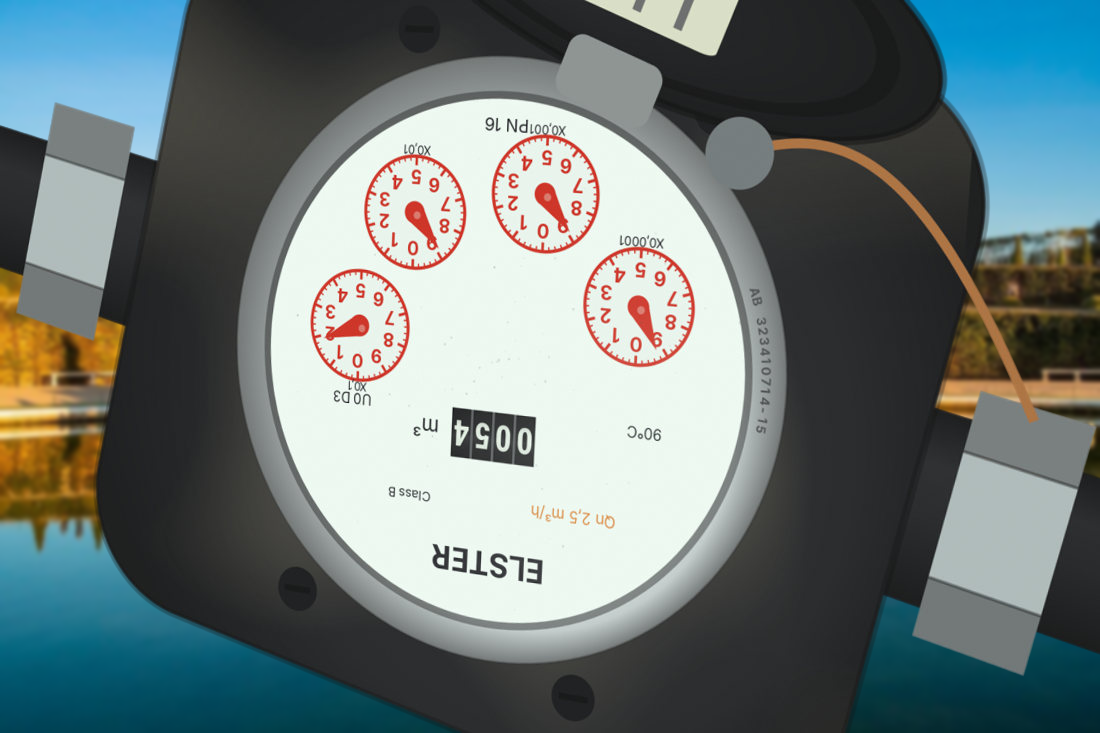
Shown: 54.1889
